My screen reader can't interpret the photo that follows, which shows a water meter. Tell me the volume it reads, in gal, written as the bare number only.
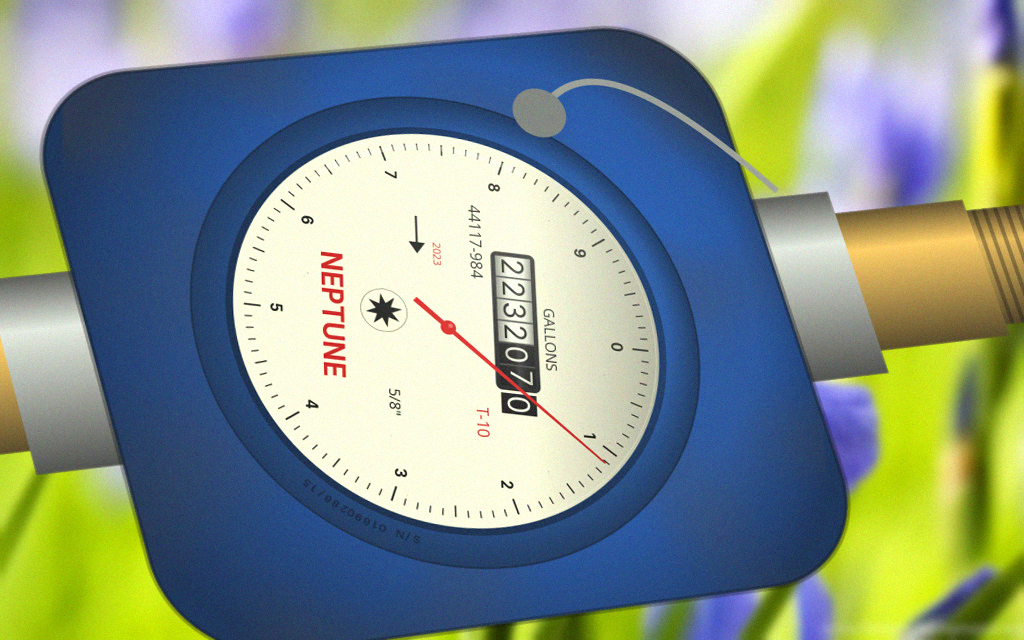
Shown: 2232071.1
